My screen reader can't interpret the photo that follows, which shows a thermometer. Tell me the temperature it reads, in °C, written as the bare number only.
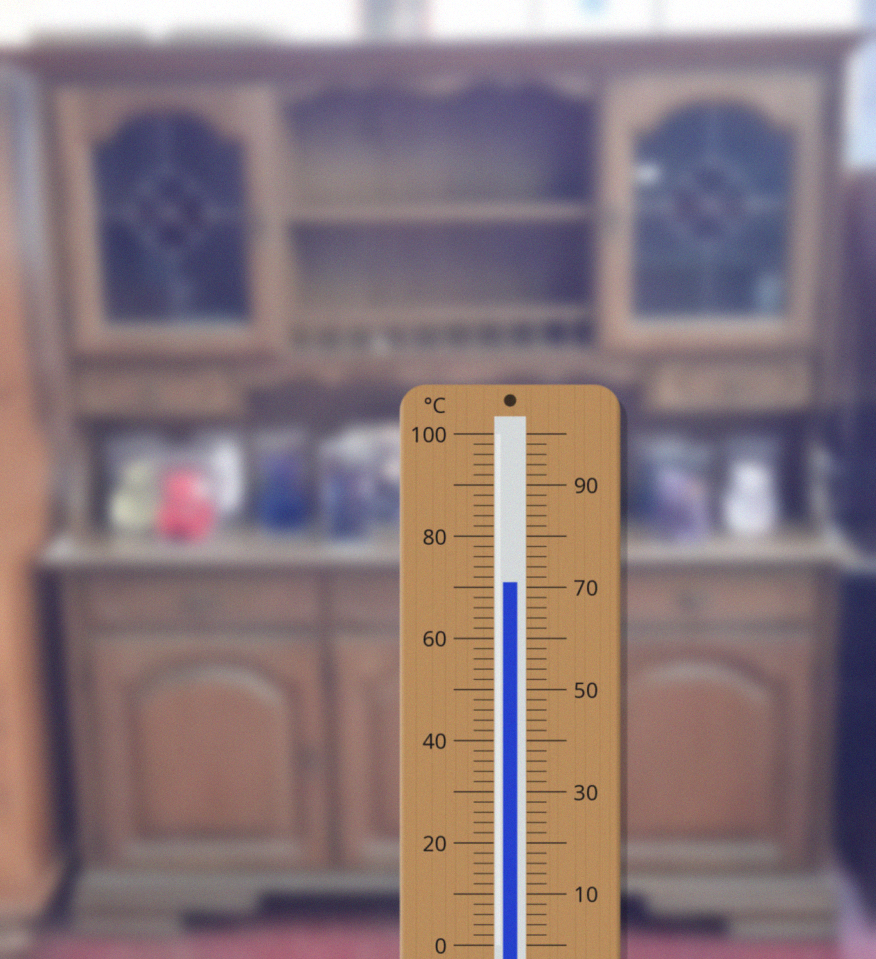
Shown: 71
